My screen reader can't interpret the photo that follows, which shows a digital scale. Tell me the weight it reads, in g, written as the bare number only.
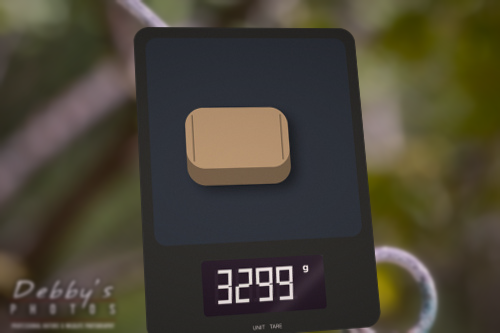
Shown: 3299
